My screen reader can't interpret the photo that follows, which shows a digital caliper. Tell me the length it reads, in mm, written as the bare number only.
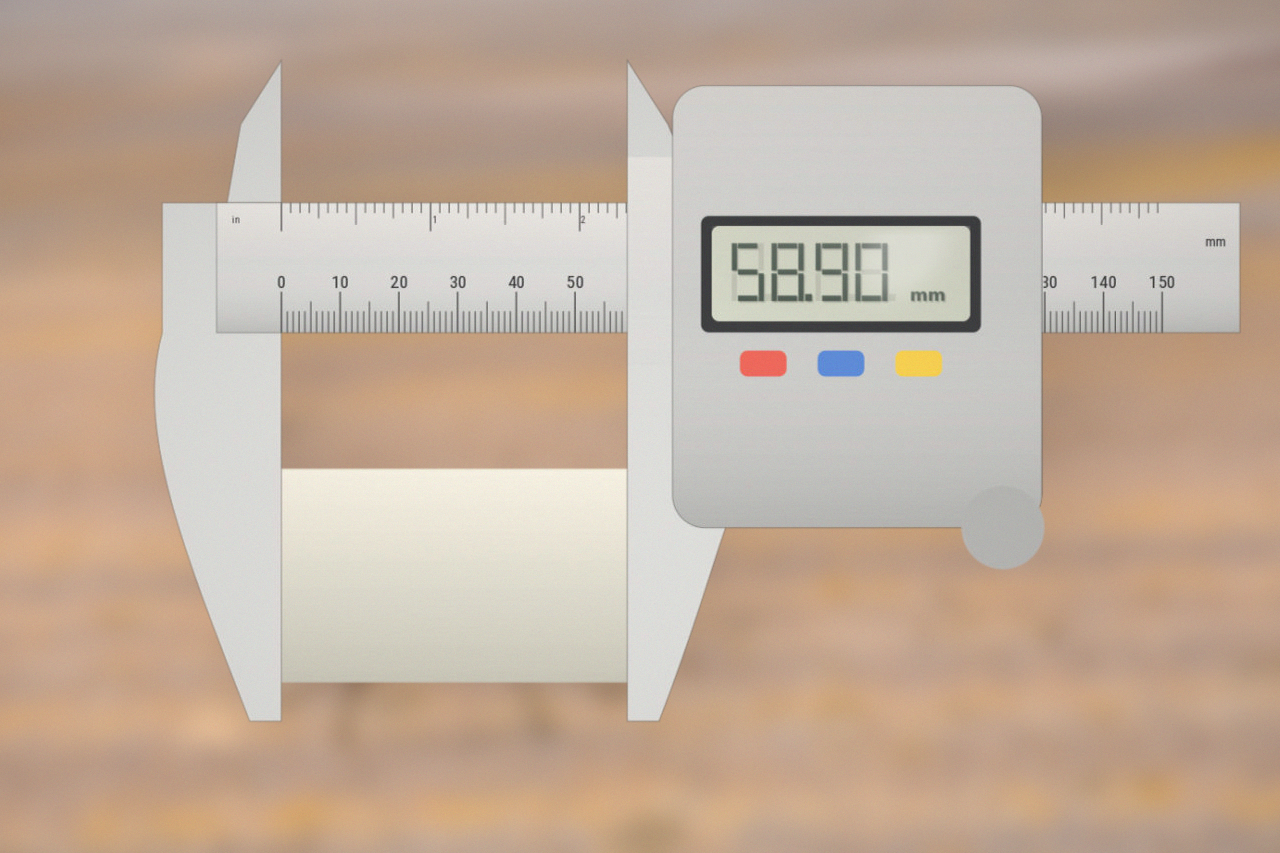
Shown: 58.90
